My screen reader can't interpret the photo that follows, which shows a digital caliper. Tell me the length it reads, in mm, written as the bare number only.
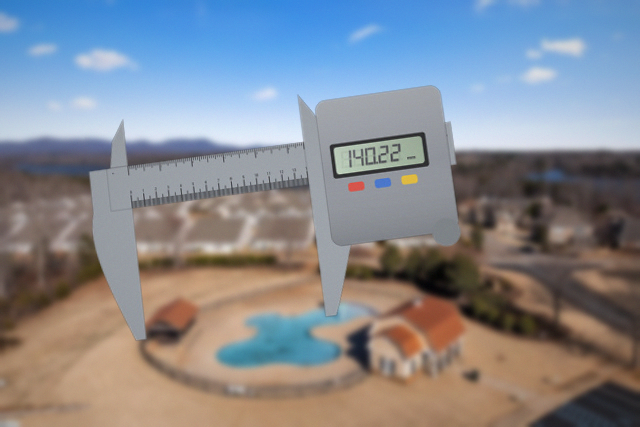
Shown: 140.22
